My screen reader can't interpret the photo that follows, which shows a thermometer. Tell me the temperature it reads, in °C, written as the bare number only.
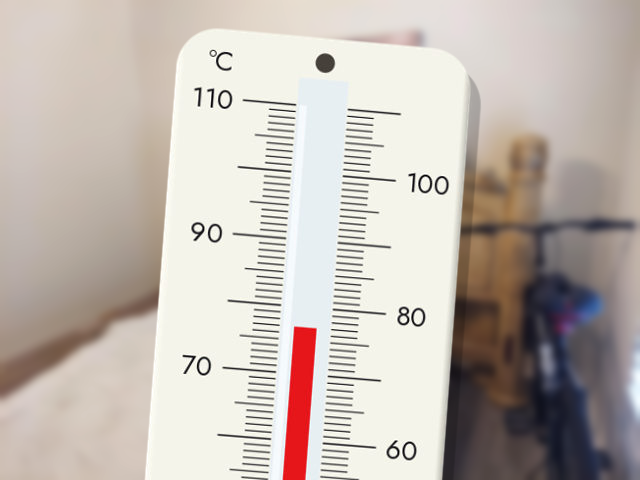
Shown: 77
